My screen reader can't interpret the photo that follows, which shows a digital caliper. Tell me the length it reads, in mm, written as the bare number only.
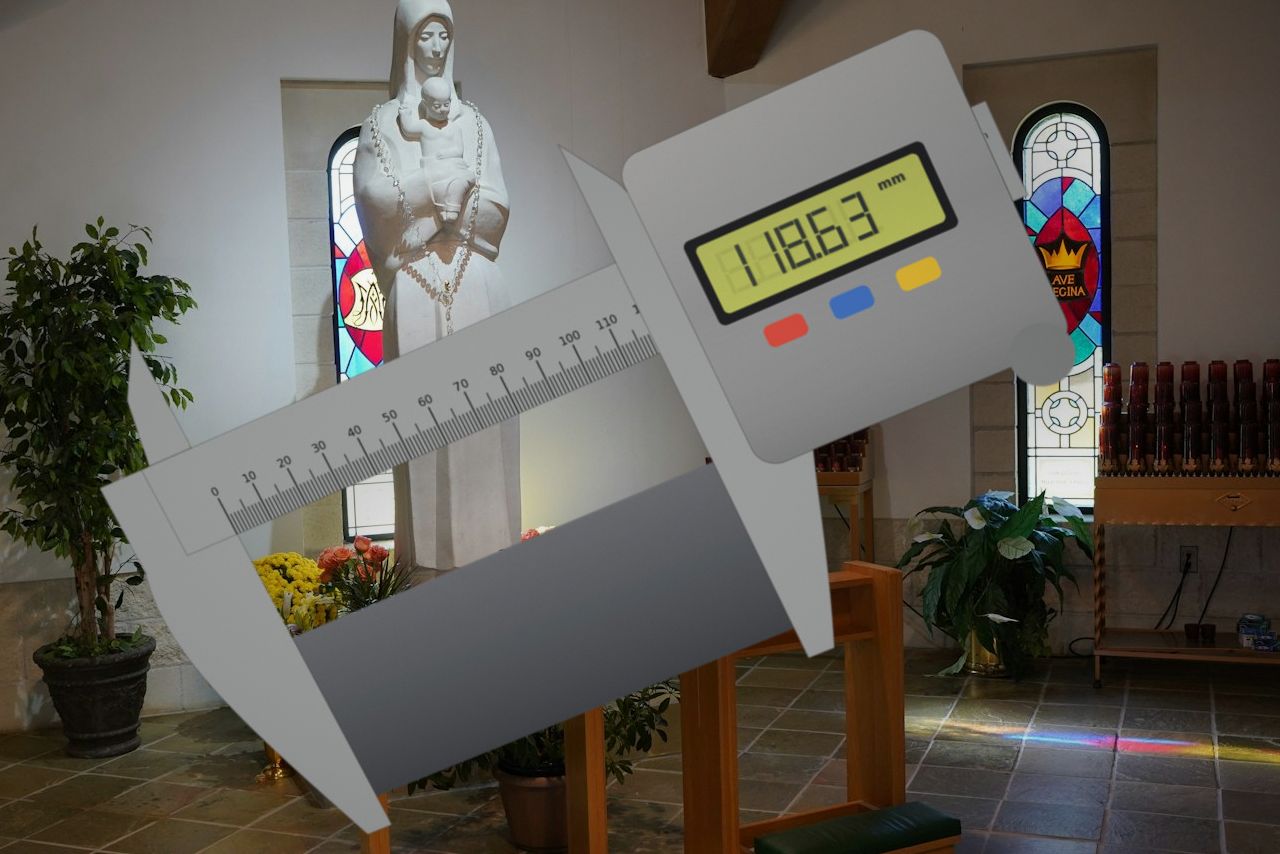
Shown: 118.63
